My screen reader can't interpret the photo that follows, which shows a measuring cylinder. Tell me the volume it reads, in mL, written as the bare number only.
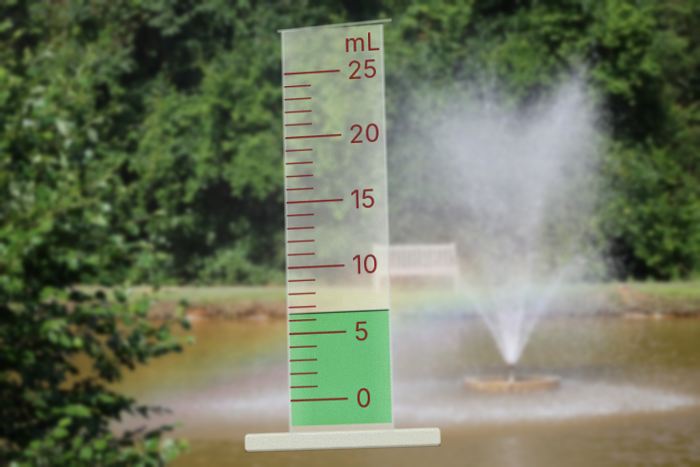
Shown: 6.5
